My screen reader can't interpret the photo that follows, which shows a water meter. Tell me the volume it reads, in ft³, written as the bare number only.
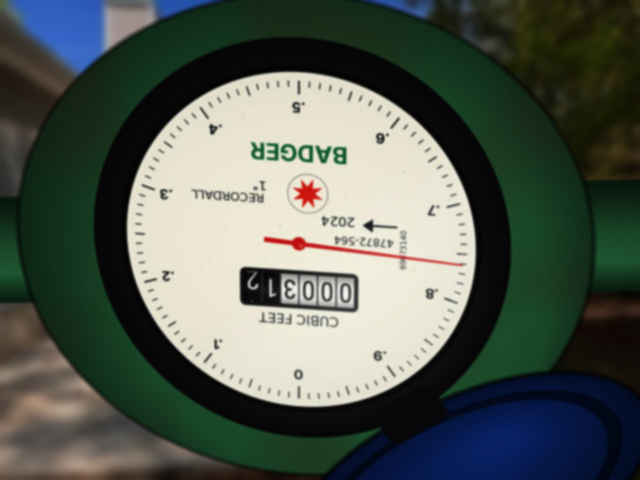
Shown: 311.76
